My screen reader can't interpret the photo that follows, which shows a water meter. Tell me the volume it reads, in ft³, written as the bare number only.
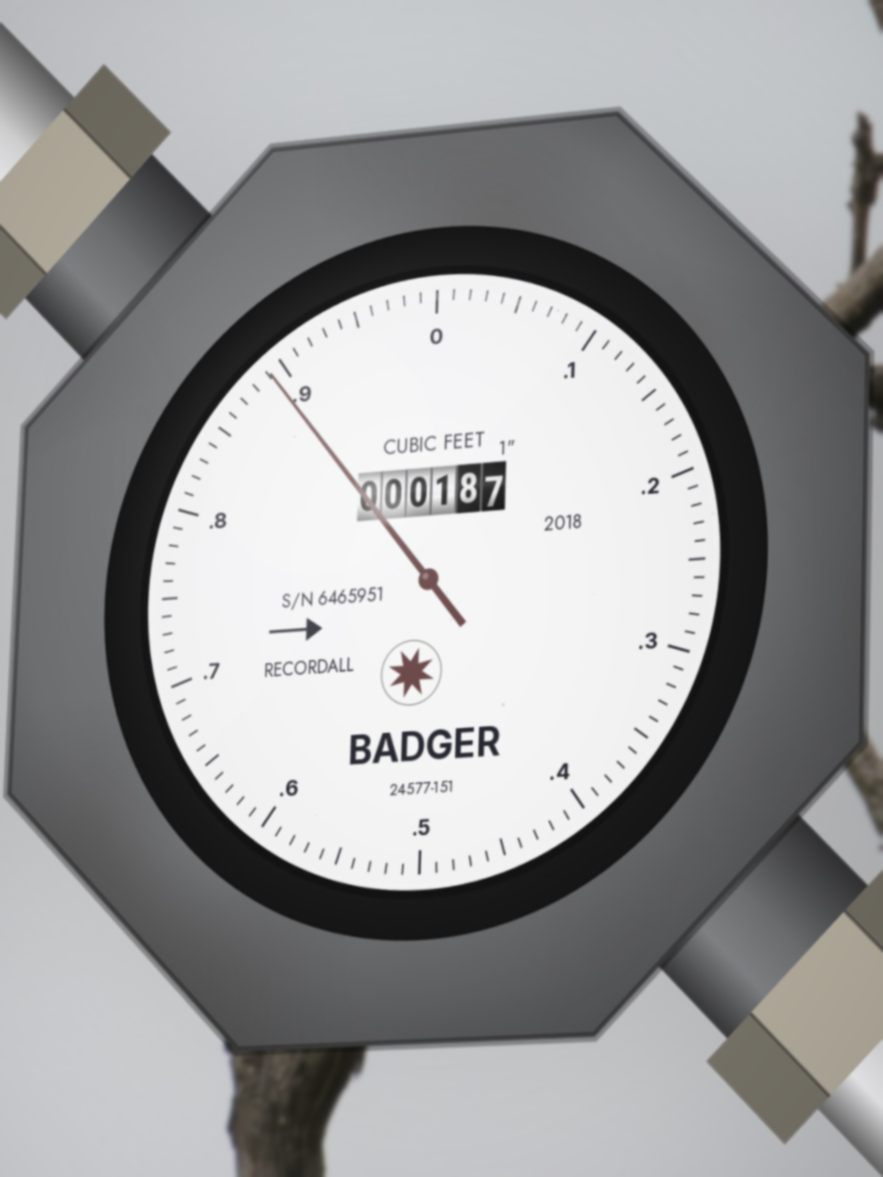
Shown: 186.89
